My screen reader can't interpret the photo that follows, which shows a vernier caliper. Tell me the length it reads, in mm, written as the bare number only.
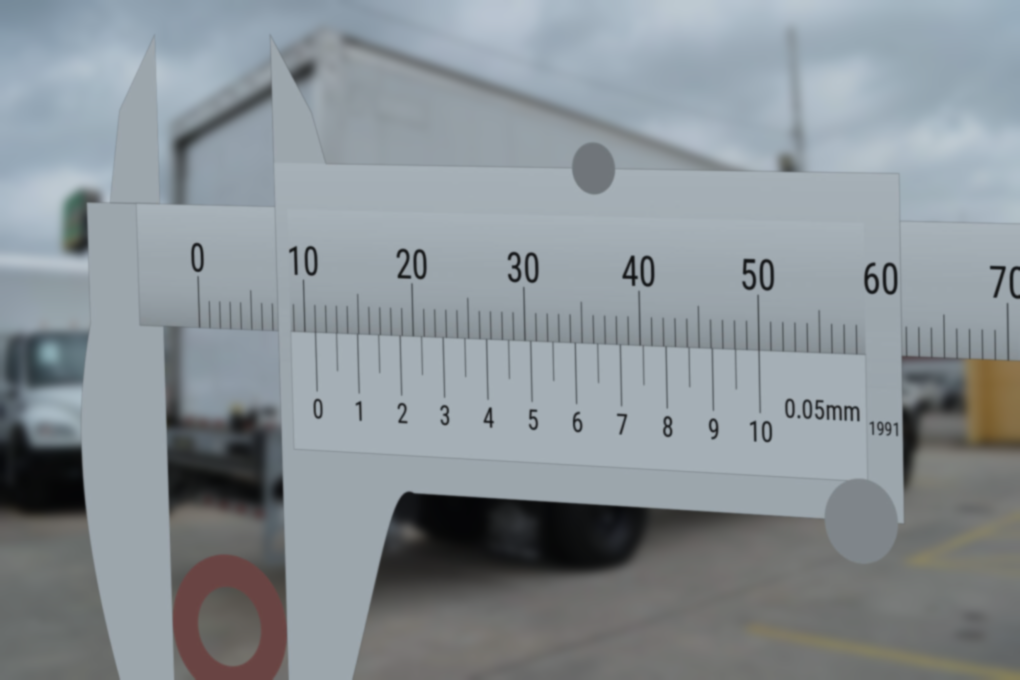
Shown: 11.0
